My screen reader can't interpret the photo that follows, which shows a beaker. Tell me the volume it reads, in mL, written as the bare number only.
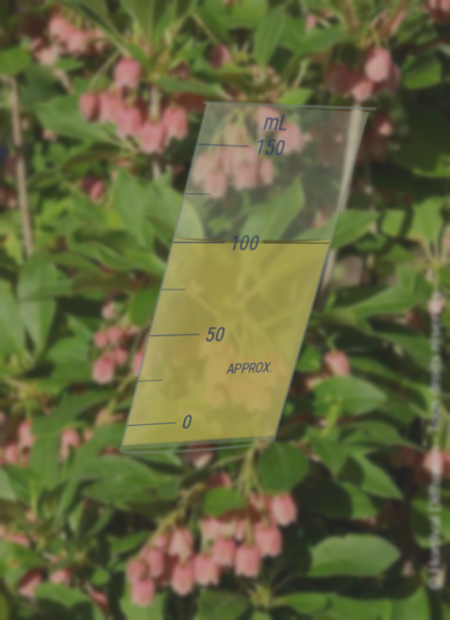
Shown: 100
